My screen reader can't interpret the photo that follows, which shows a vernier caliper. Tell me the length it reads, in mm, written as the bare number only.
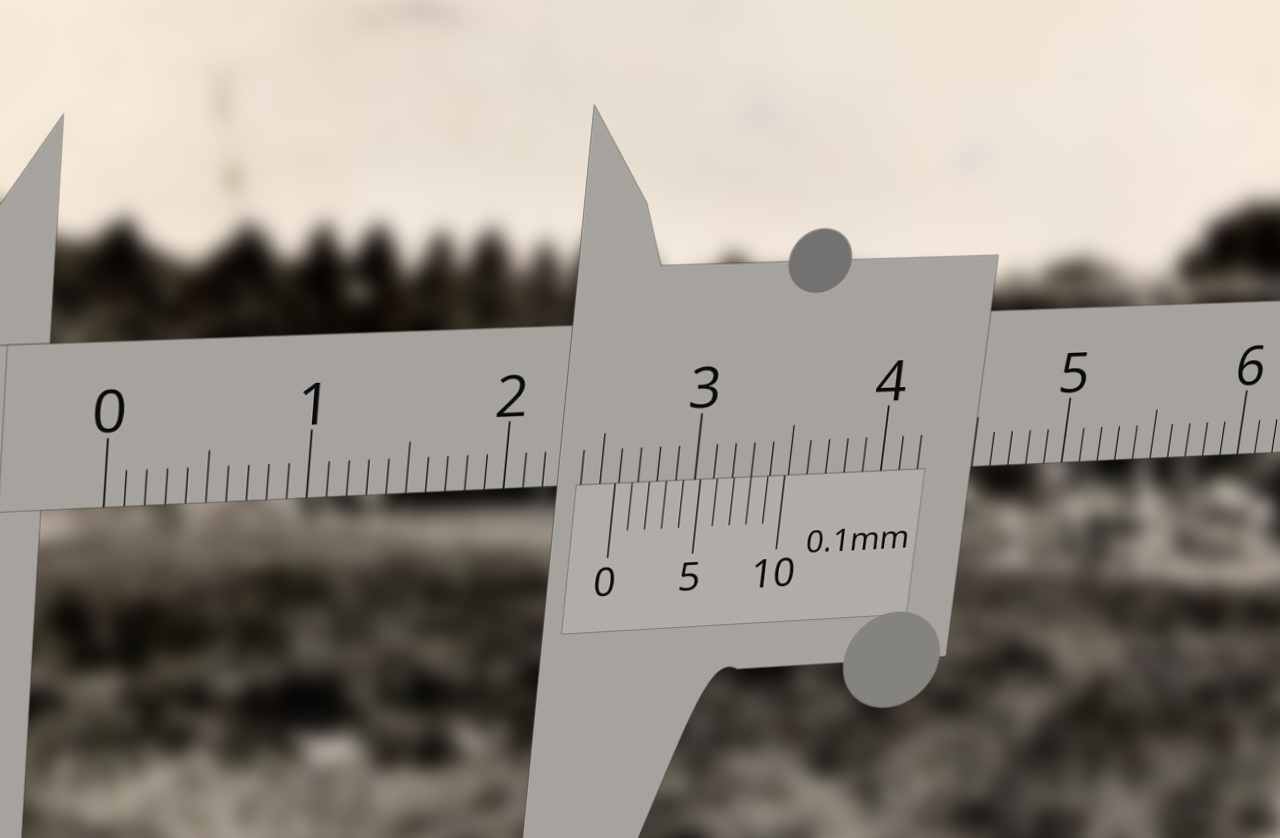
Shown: 25.8
